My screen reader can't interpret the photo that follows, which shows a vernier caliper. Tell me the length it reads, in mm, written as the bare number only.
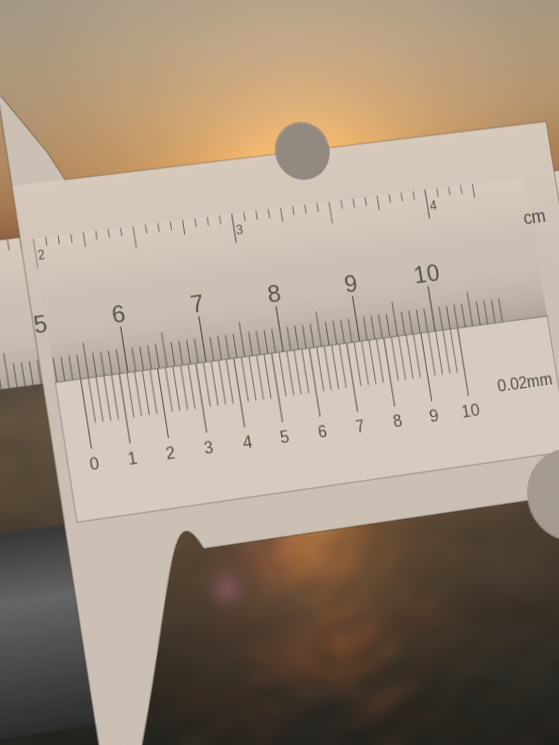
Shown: 54.0
